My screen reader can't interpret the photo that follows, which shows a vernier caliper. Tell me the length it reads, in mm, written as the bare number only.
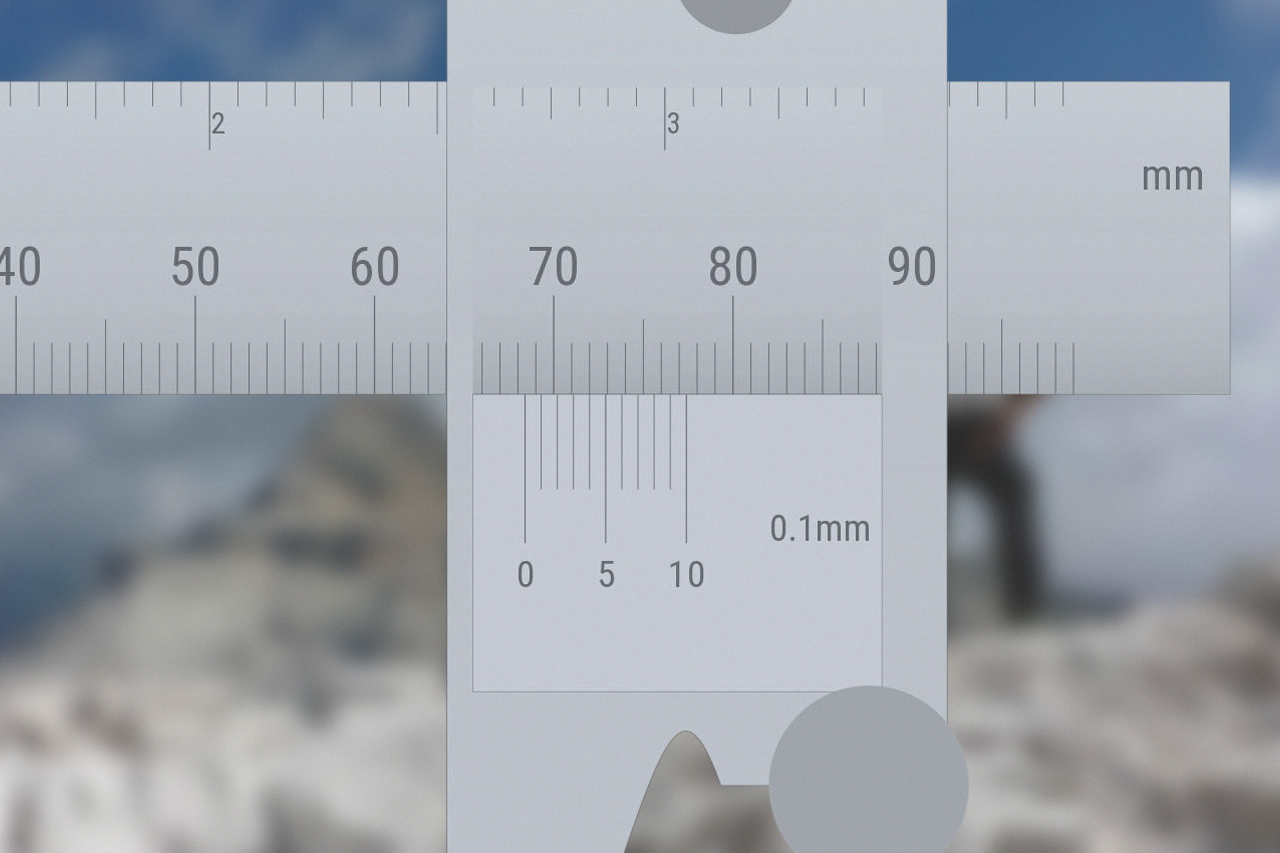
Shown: 68.4
